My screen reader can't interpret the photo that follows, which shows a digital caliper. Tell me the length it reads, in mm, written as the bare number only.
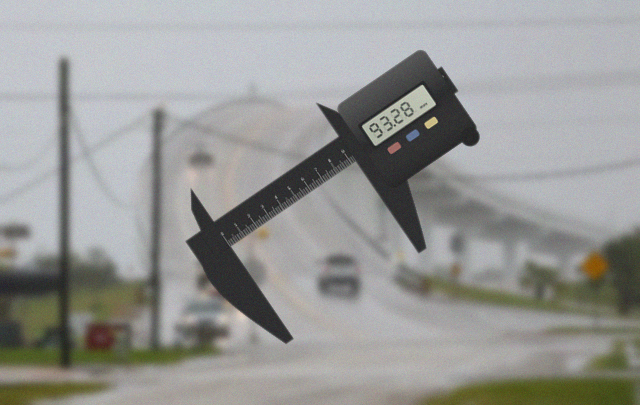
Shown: 93.28
